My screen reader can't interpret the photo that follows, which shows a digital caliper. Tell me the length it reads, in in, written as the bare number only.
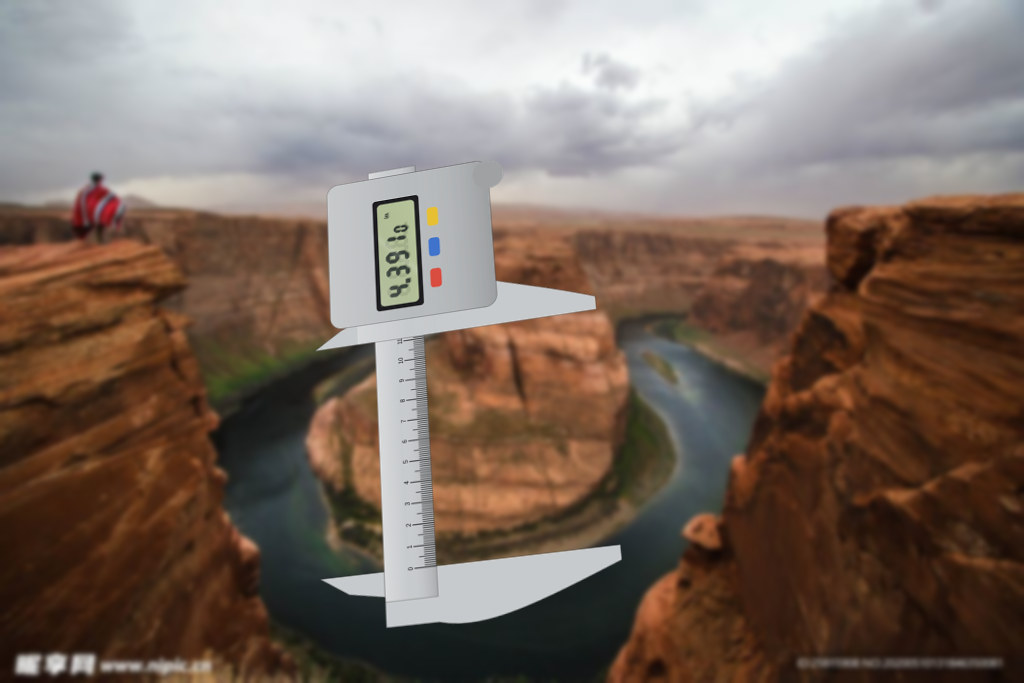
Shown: 4.3910
